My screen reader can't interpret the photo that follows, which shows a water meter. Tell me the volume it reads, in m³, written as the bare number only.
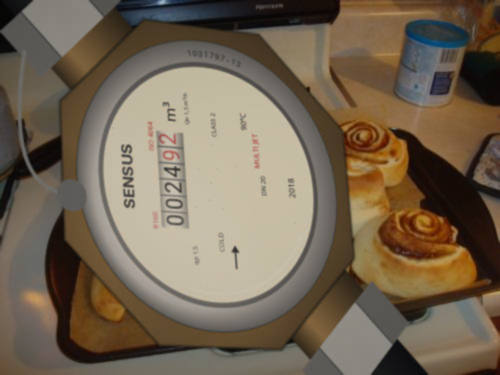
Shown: 24.92
